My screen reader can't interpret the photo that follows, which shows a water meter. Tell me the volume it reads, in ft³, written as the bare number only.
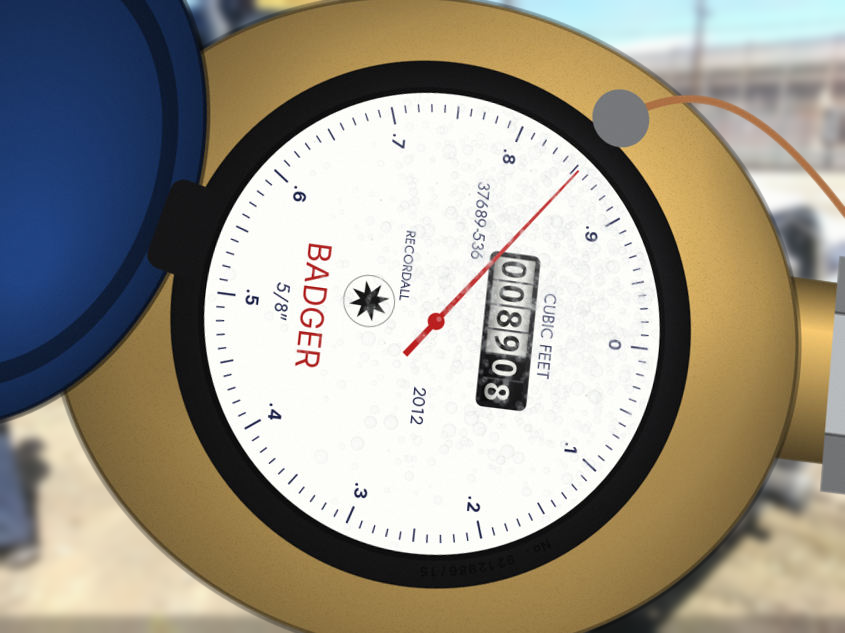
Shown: 8907.85
